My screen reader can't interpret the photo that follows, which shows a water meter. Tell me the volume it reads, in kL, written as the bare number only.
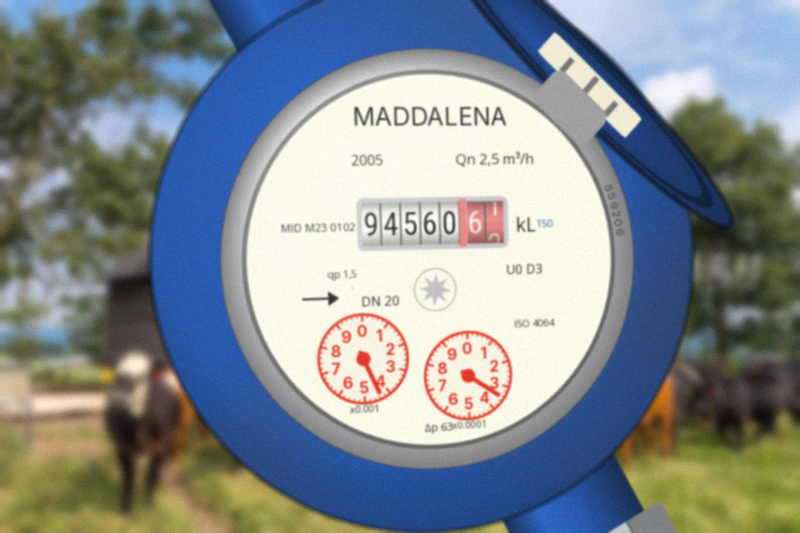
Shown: 94560.6143
